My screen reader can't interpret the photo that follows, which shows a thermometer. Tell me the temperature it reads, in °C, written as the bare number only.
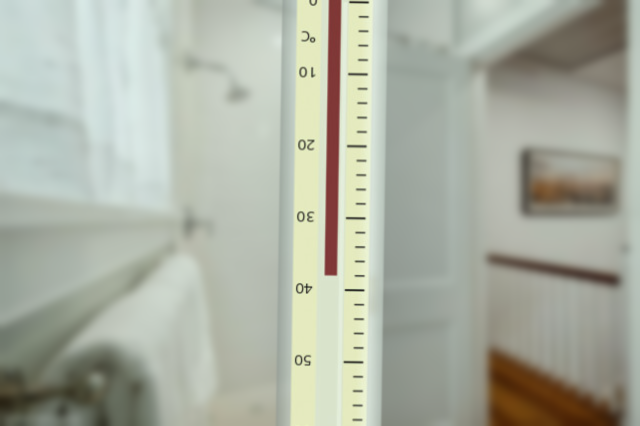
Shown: 38
